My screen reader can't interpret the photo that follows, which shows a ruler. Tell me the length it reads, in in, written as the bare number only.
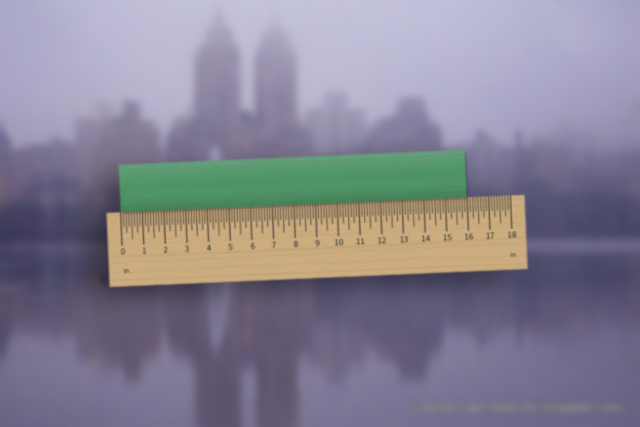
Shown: 16
